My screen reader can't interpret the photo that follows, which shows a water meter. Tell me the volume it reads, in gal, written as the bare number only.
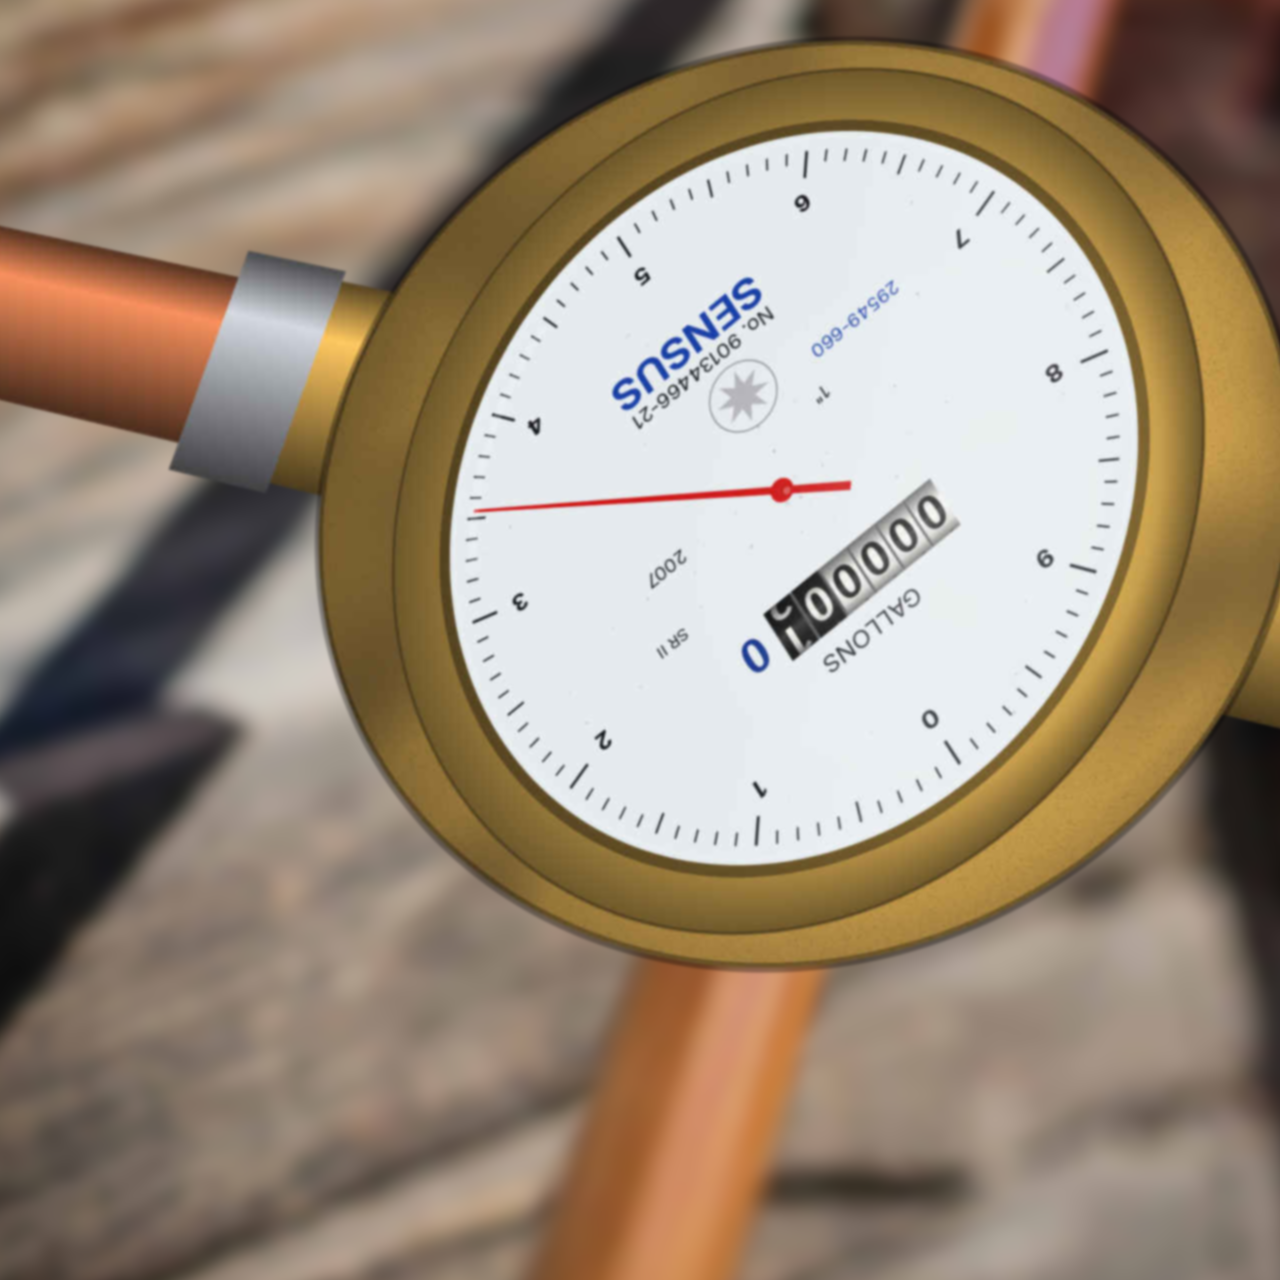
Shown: 13.5
